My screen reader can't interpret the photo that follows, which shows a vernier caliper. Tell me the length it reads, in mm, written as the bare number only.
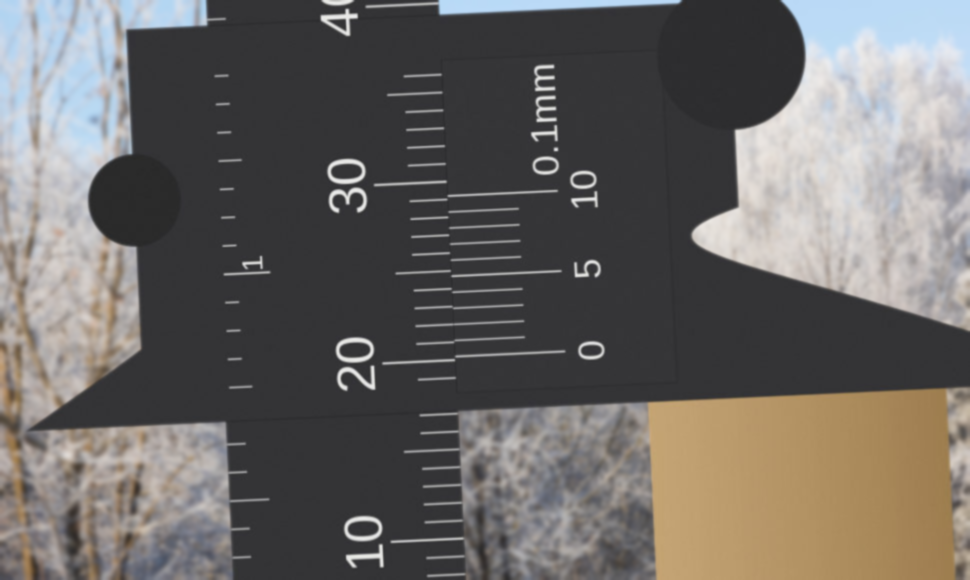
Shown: 20.2
